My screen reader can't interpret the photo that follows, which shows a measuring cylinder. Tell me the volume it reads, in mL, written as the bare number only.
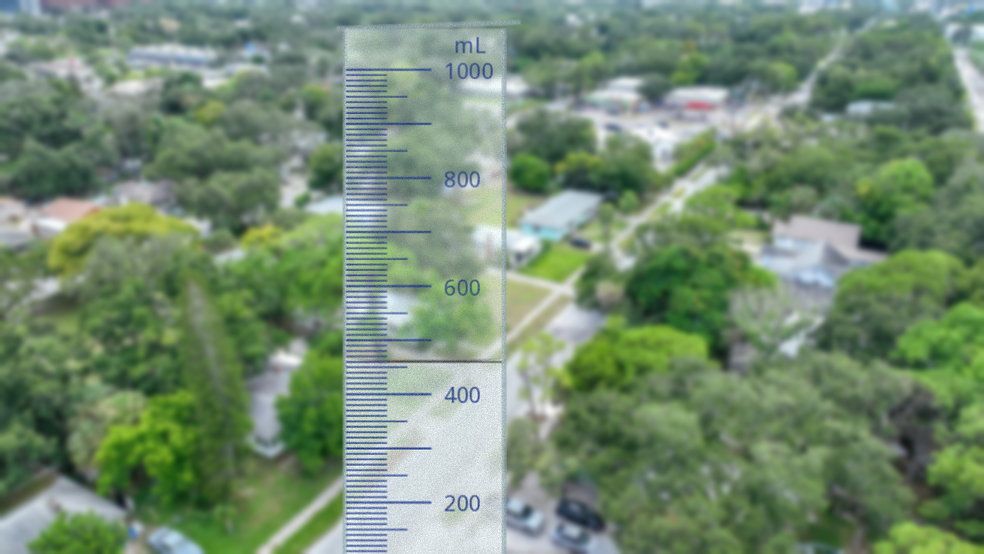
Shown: 460
